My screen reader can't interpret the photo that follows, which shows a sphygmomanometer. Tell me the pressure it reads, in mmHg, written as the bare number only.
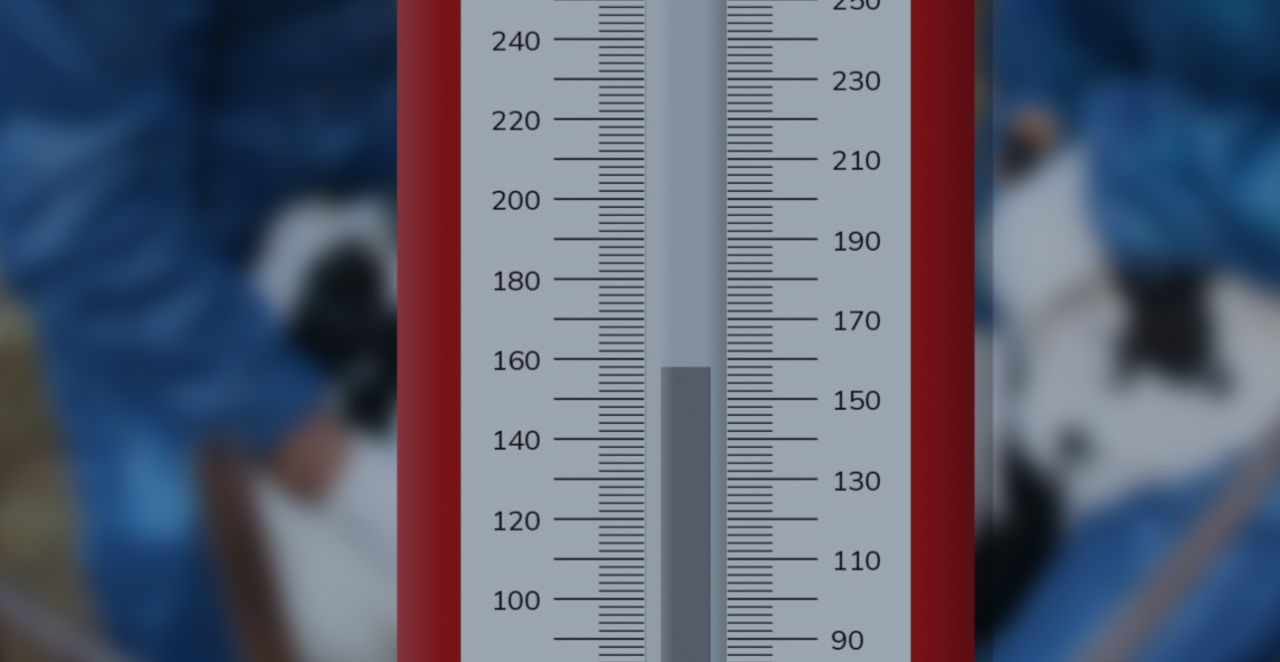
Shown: 158
